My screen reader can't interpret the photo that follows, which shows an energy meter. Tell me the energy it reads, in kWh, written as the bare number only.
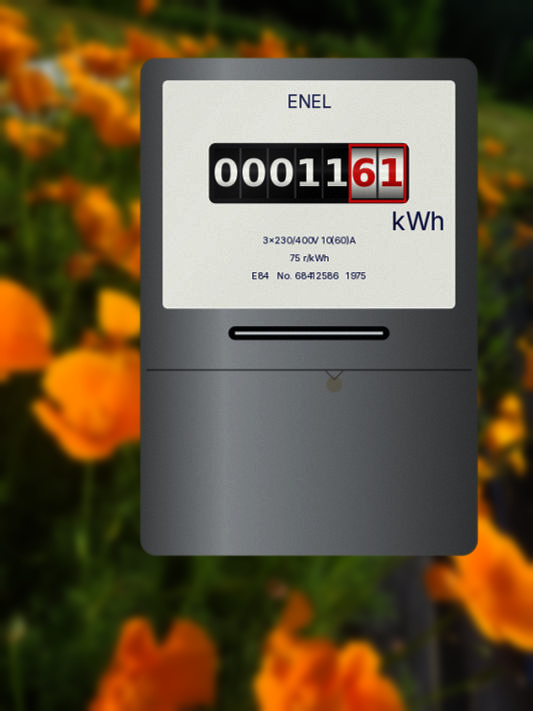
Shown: 11.61
